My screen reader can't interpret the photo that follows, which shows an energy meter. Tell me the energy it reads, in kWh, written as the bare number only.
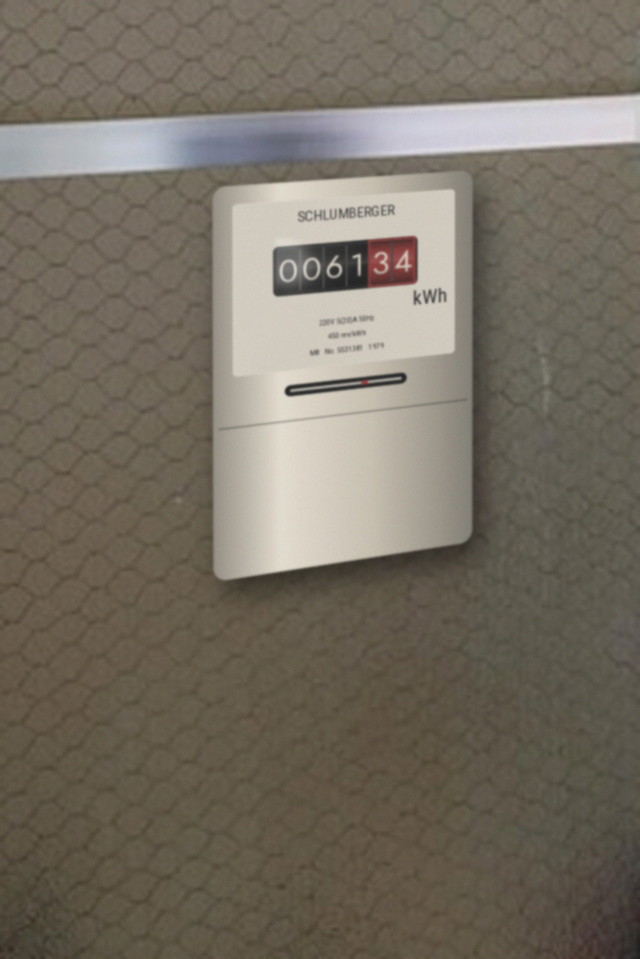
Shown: 61.34
